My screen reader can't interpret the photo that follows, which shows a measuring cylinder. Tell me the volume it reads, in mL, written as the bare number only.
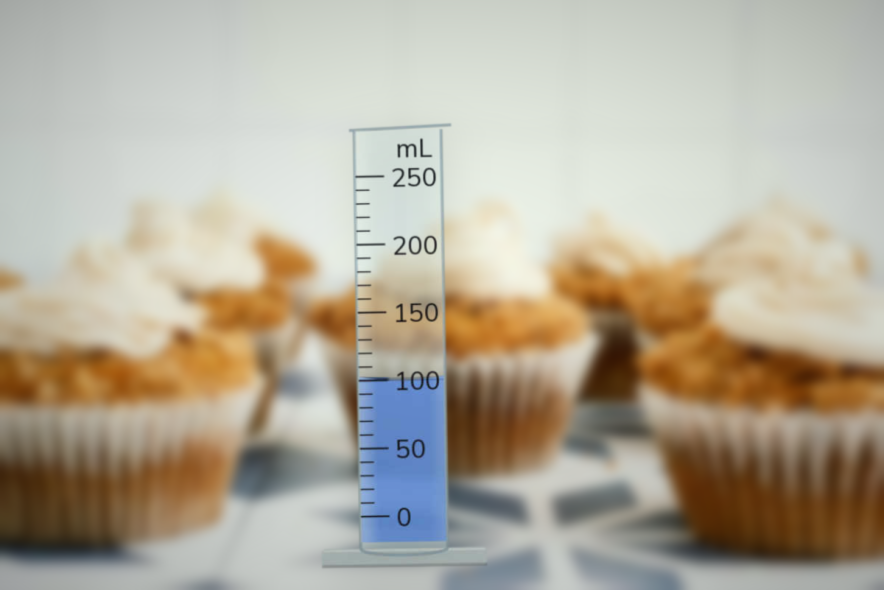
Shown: 100
